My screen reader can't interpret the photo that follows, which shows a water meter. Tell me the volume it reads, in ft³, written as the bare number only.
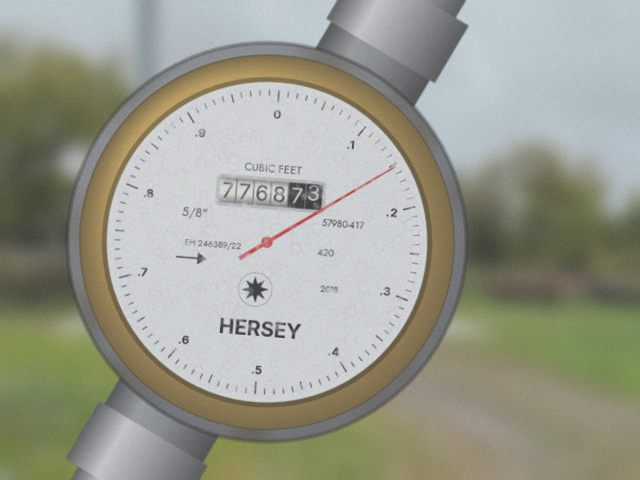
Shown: 776873.15
